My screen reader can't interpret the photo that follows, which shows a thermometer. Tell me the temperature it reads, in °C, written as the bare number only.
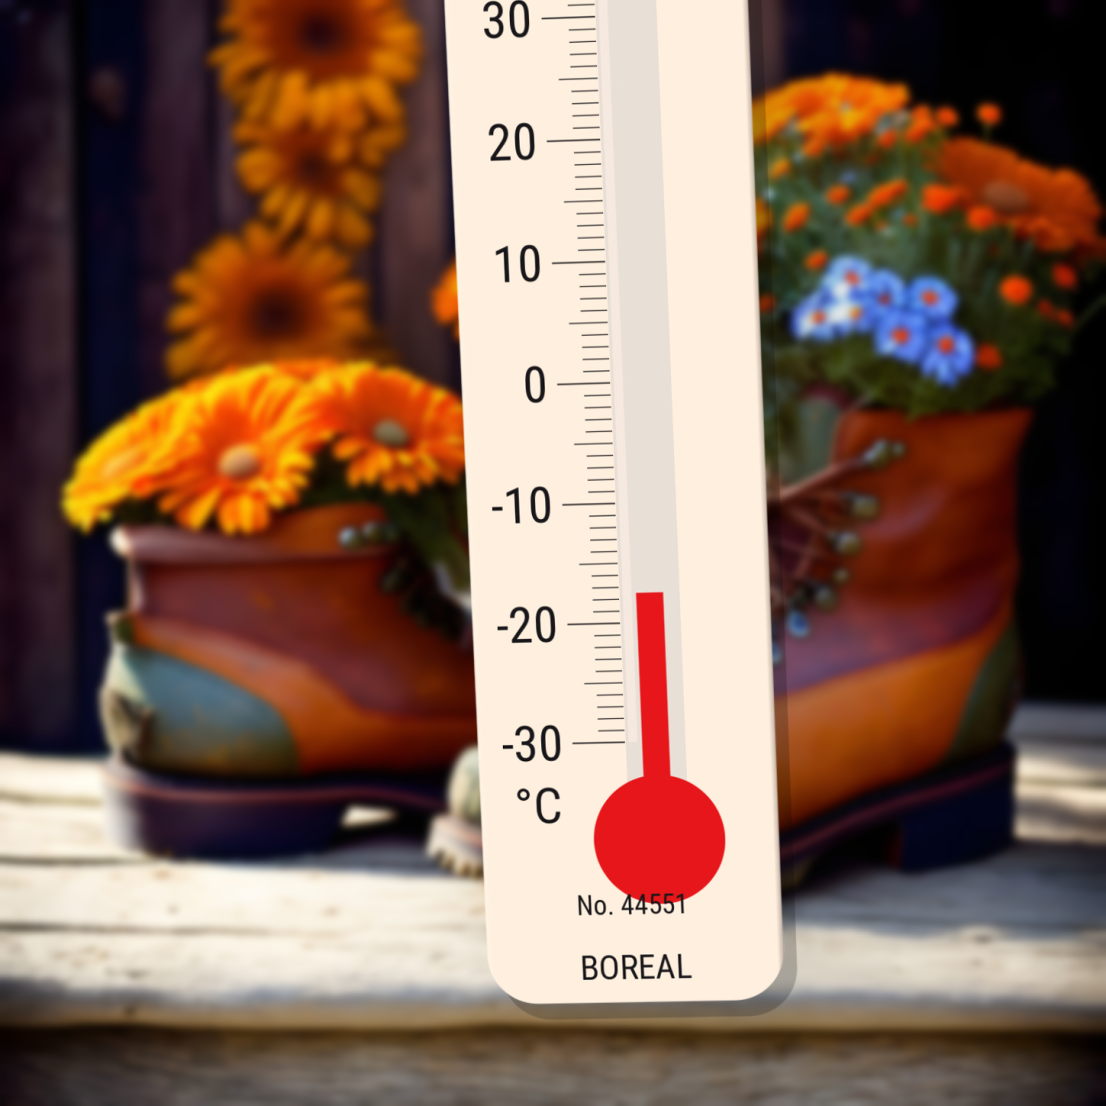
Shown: -17.5
